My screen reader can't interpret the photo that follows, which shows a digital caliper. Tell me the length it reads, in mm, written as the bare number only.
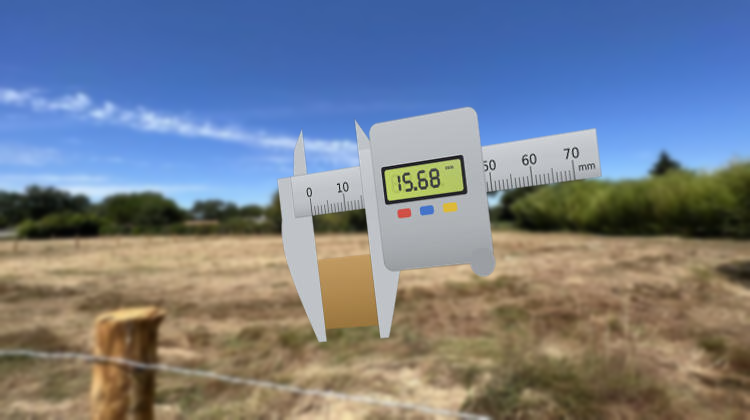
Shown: 15.68
